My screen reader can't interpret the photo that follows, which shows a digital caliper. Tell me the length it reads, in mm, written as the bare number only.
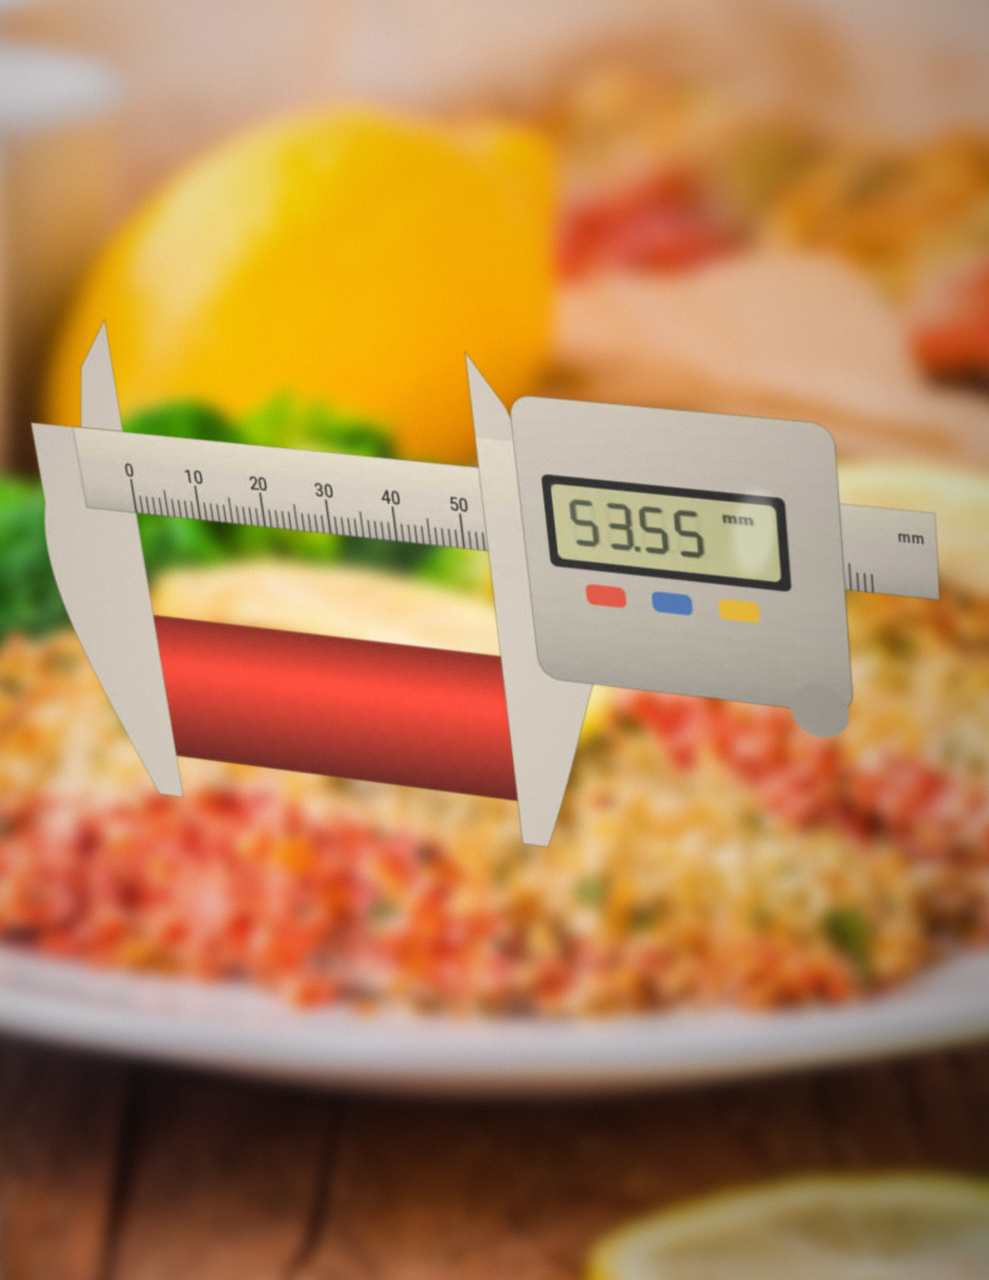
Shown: 53.55
